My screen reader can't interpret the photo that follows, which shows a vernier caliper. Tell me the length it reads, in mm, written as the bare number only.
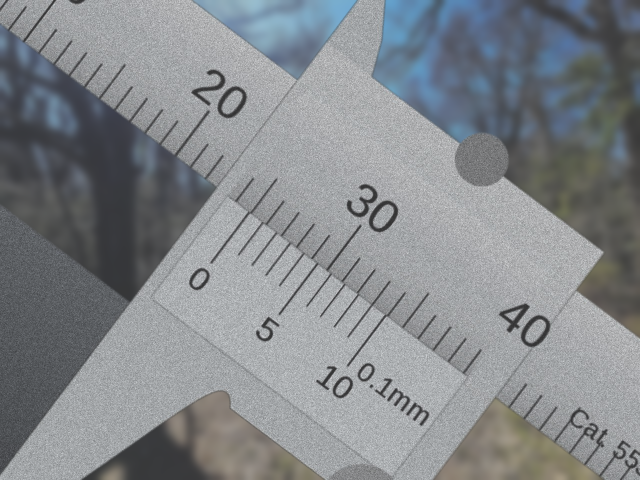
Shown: 24.9
